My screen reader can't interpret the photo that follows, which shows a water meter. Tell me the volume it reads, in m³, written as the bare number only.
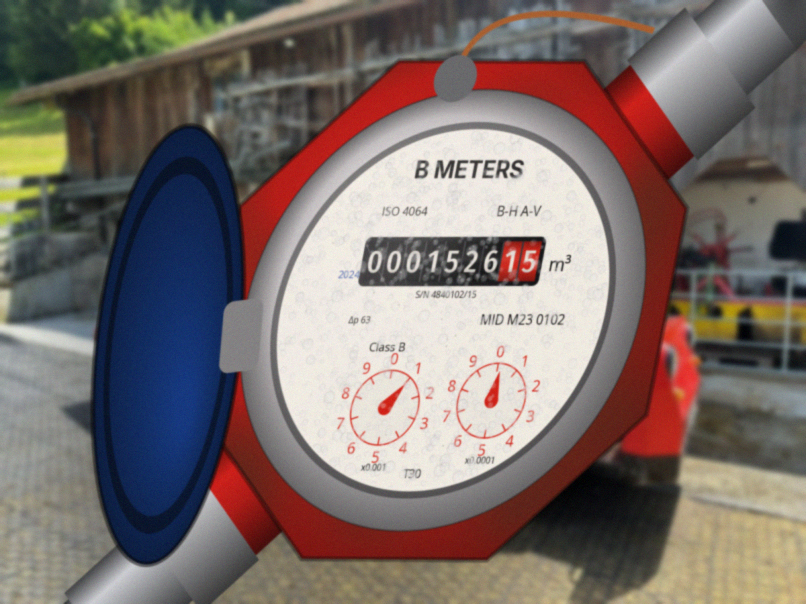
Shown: 1526.1510
